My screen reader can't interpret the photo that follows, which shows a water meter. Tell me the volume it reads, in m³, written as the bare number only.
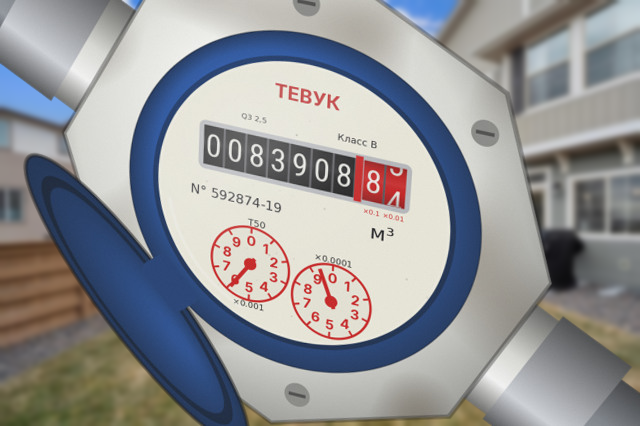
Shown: 83908.8359
